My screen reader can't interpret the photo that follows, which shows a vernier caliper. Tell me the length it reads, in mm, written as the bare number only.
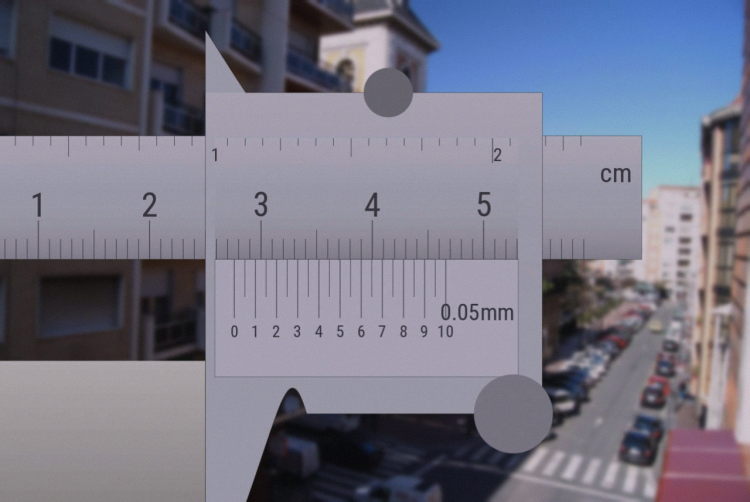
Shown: 27.6
